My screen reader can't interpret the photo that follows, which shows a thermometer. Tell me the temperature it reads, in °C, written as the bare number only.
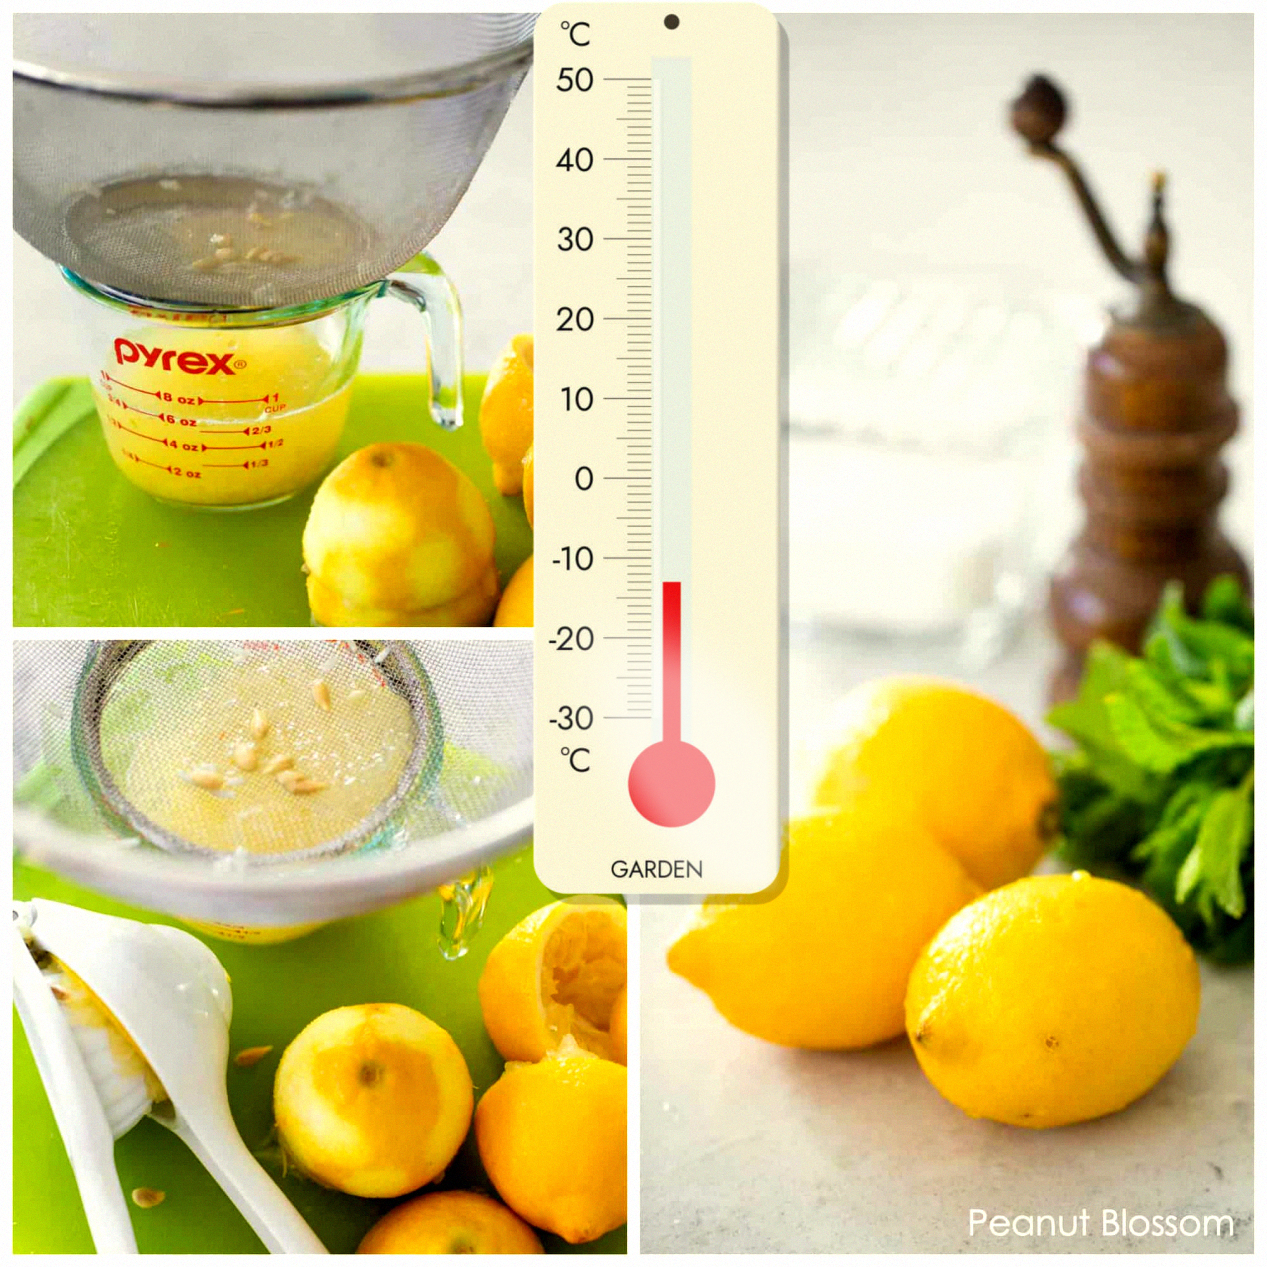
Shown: -13
